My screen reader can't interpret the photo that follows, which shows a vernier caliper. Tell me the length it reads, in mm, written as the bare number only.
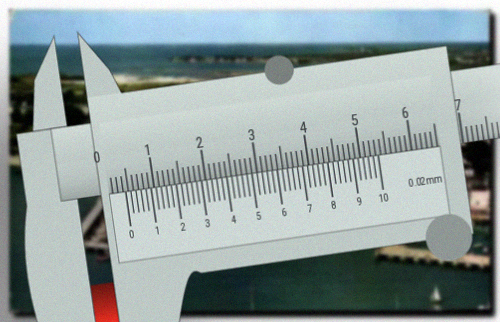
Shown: 4.5
